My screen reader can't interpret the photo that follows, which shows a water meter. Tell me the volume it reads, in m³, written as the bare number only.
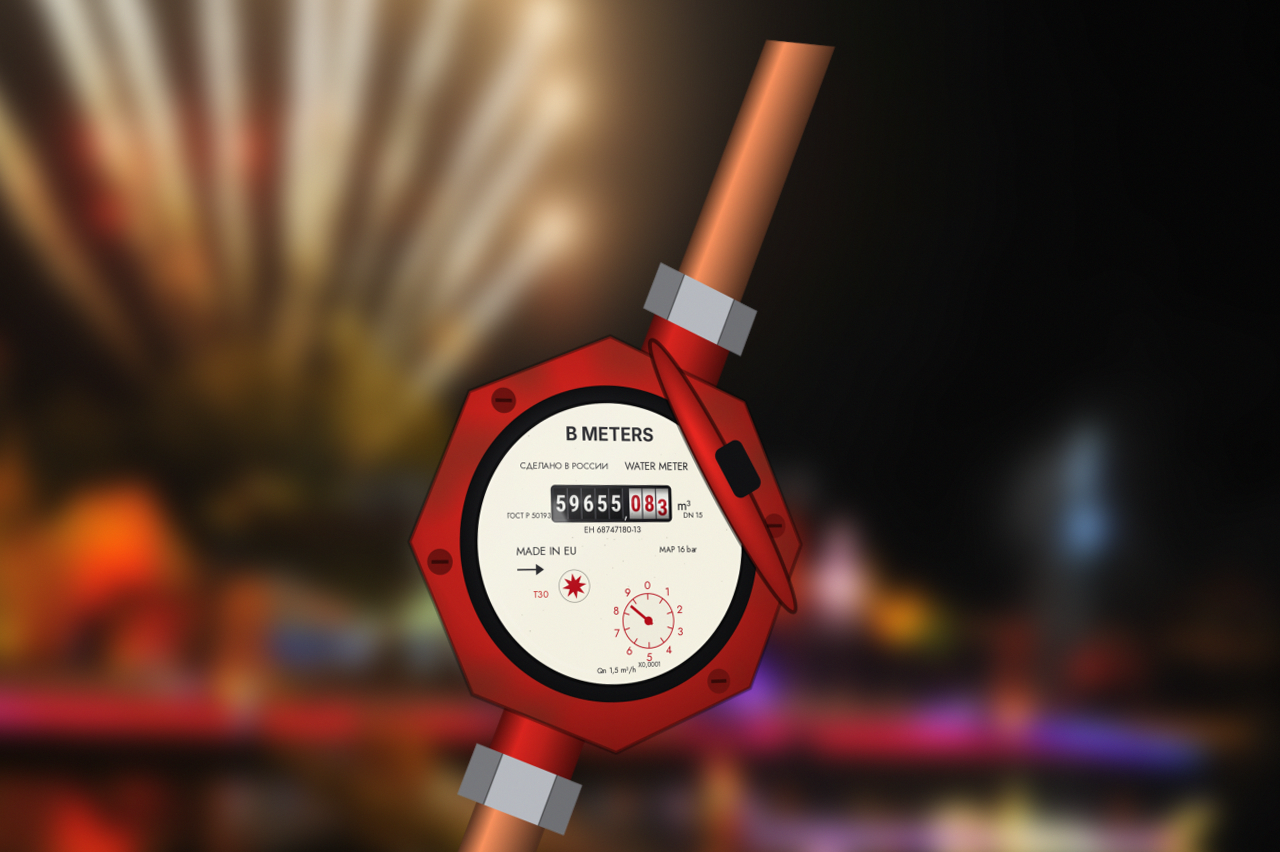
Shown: 59655.0828
